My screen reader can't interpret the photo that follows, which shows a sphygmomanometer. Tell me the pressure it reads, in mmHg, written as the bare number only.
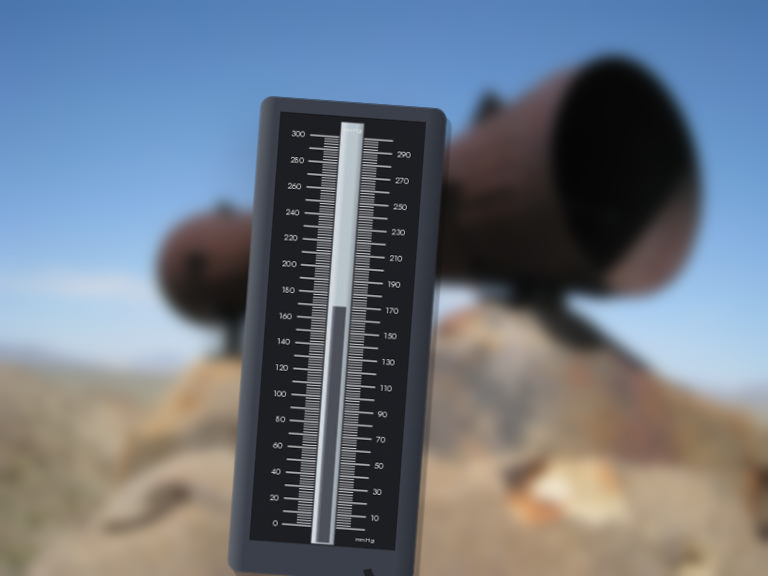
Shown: 170
